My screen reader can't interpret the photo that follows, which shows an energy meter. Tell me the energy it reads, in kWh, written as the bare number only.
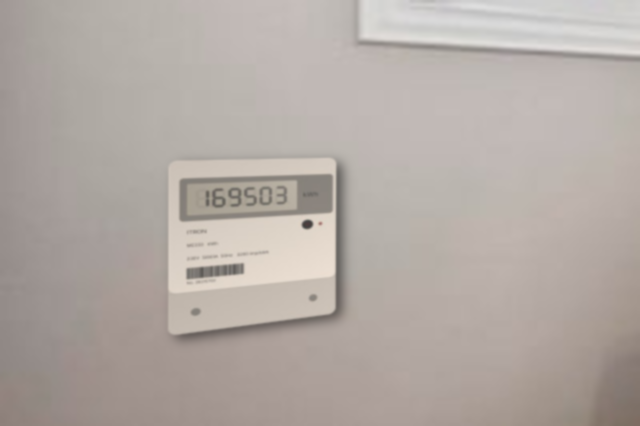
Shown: 169503
